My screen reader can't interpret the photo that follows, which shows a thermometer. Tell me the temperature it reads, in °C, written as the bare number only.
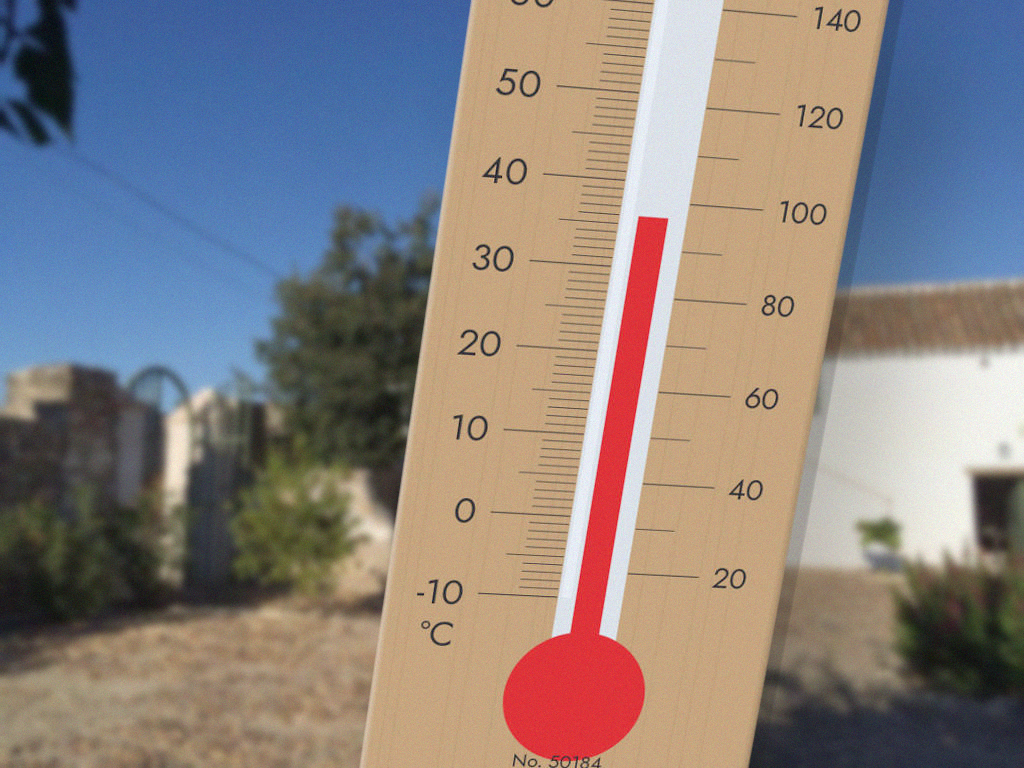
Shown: 36
